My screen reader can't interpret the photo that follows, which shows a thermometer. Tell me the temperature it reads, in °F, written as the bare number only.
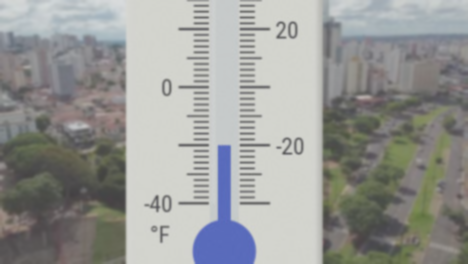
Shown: -20
